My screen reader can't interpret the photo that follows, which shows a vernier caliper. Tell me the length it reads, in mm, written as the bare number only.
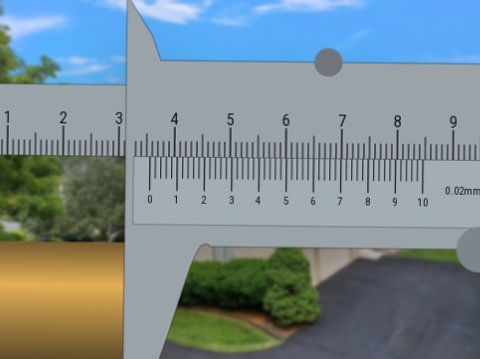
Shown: 35.6
